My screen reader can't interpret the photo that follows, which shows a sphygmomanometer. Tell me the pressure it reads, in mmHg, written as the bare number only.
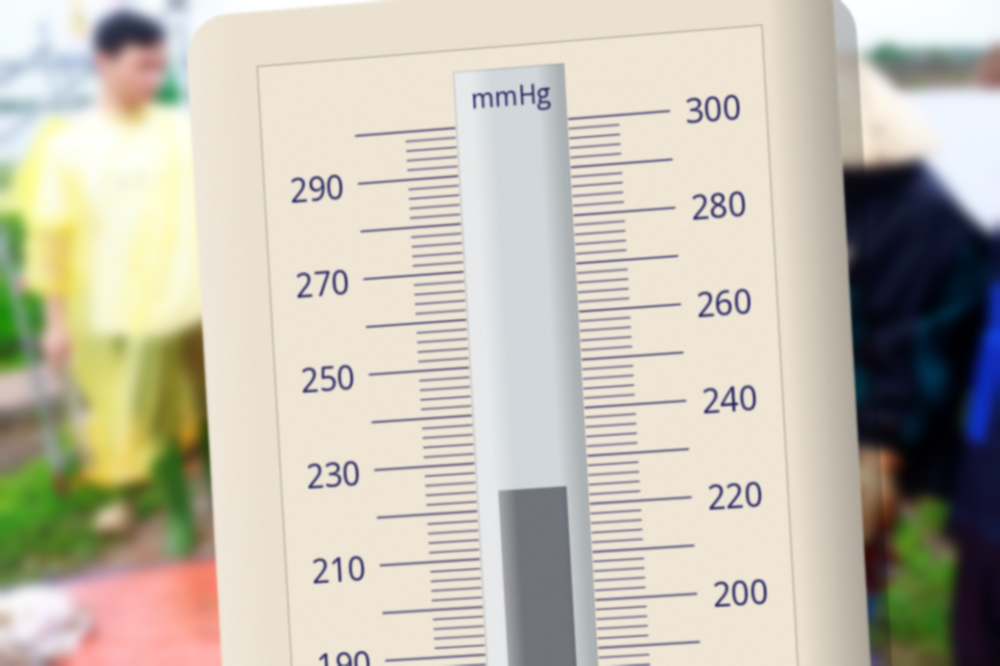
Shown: 224
